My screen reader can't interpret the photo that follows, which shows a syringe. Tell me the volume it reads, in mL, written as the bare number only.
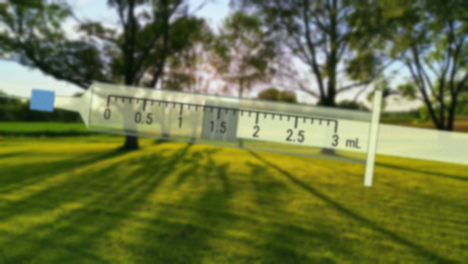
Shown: 1.3
